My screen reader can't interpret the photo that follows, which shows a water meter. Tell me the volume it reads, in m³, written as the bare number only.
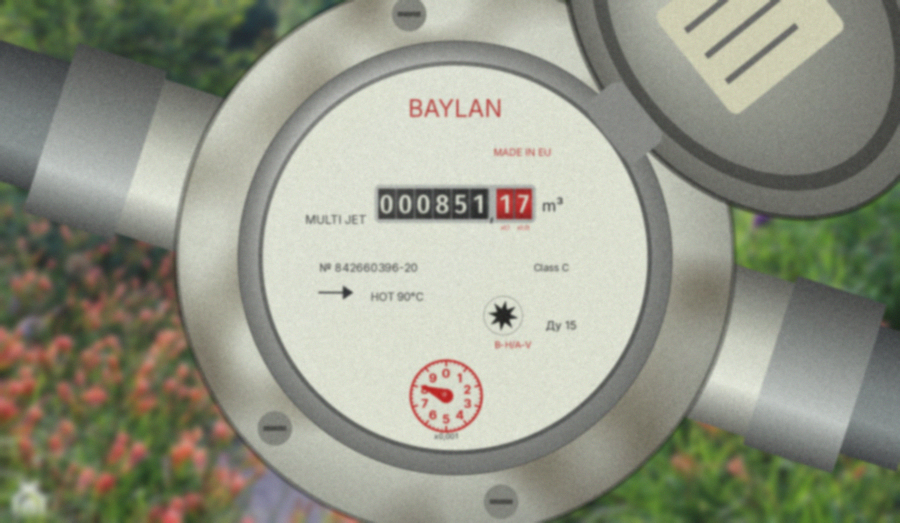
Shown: 851.178
